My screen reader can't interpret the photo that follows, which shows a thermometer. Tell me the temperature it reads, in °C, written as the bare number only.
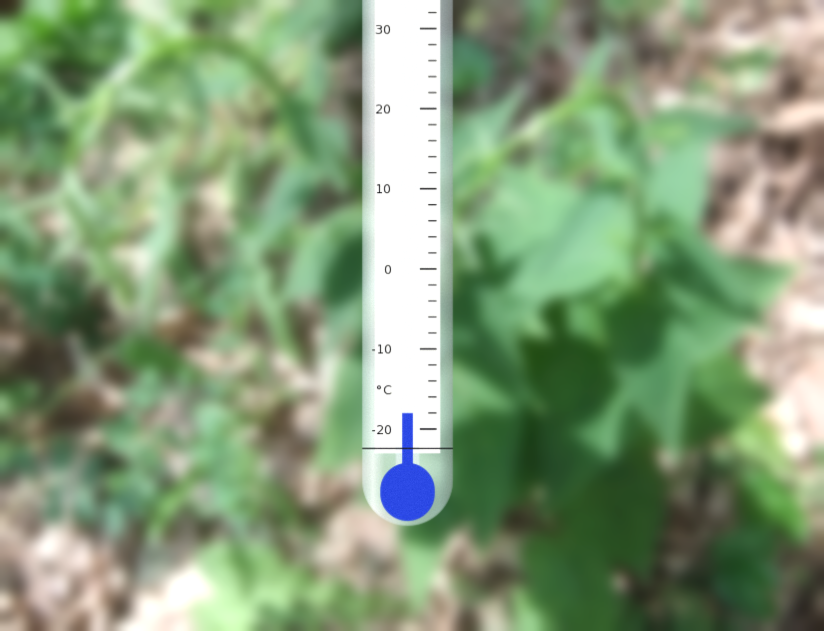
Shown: -18
